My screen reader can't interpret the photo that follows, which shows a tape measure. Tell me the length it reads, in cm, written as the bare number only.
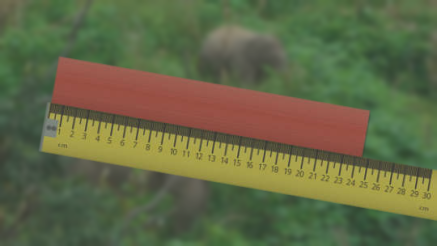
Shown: 24.5
